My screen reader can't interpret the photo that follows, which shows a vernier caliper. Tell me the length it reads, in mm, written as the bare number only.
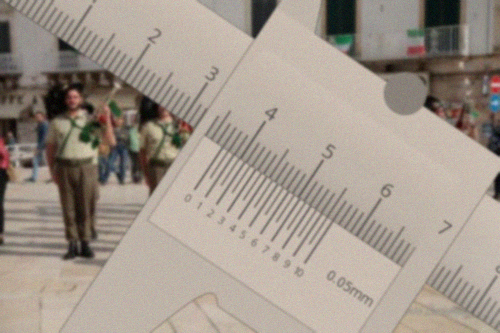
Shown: 37.0
